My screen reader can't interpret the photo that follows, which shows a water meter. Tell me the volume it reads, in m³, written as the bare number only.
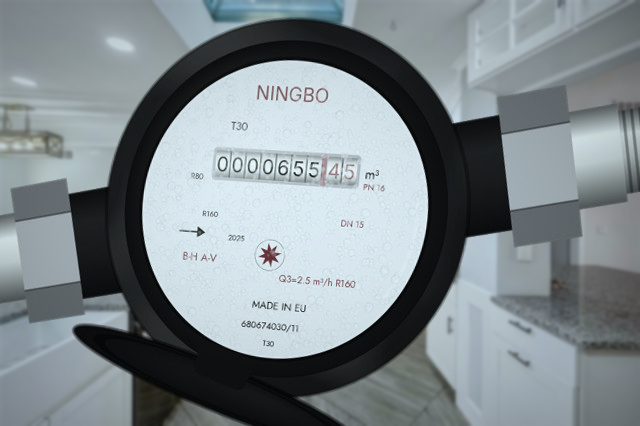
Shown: 655.45
